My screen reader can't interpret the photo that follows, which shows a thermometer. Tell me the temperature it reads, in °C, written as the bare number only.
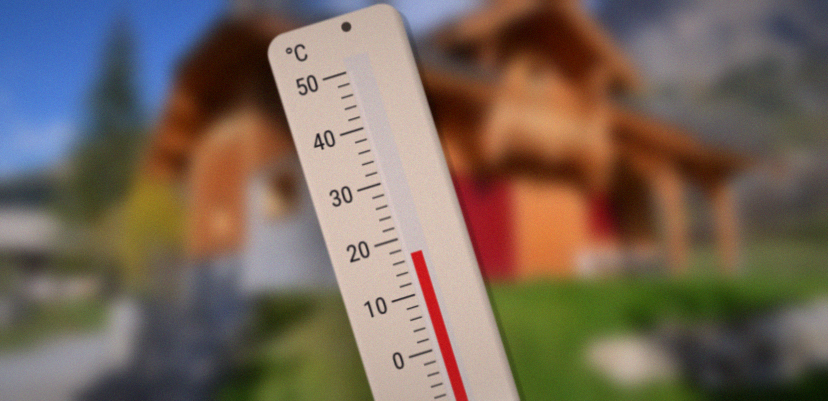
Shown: 17
